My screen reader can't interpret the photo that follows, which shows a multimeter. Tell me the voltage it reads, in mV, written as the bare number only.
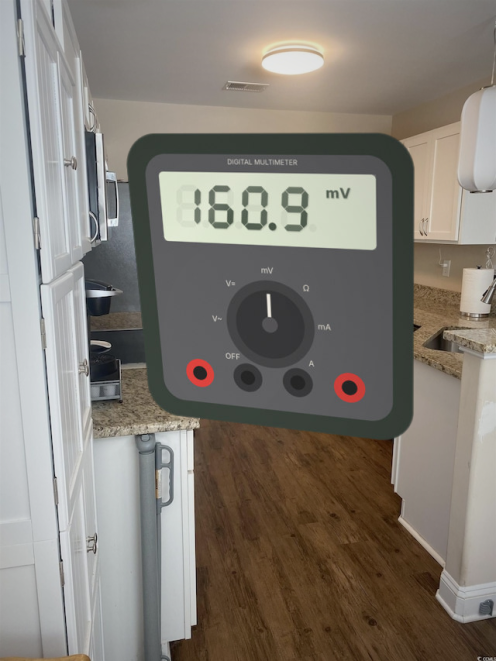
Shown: 160.9
